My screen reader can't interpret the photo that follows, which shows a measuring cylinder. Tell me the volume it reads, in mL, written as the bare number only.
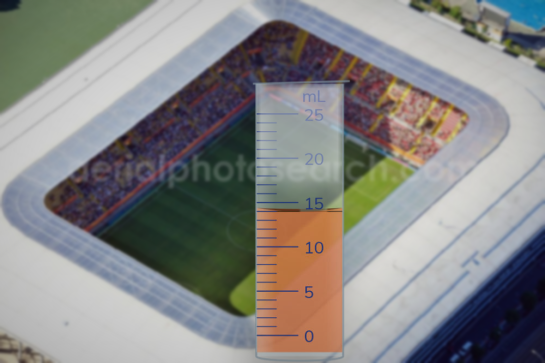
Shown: 14
